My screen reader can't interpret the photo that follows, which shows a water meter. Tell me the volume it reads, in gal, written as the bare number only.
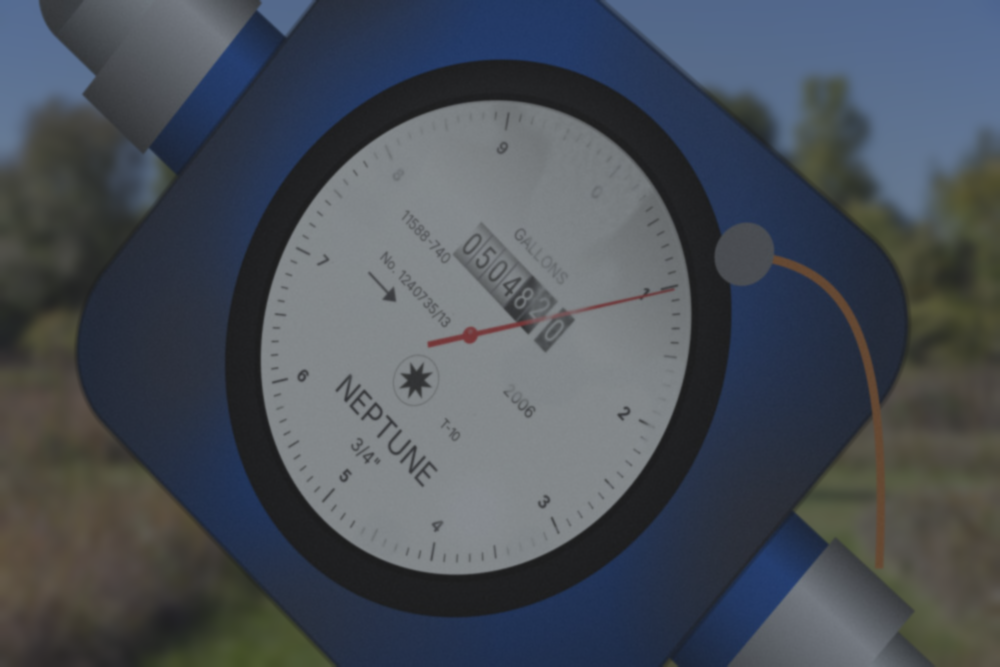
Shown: 504821.0
